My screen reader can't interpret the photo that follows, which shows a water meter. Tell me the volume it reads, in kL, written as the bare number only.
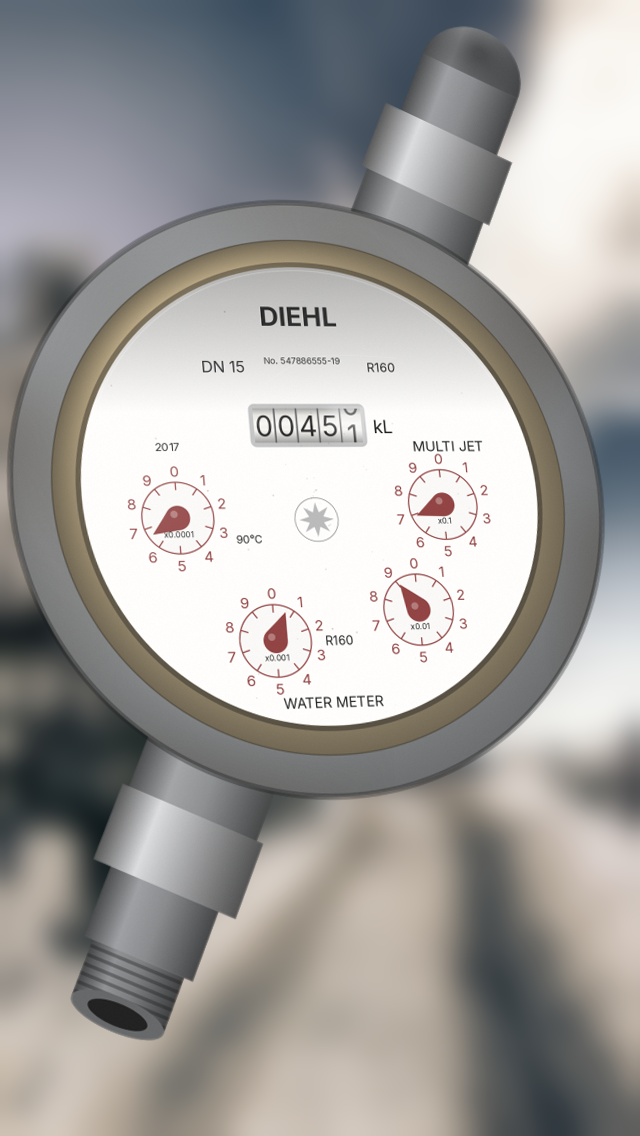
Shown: 450.6906
